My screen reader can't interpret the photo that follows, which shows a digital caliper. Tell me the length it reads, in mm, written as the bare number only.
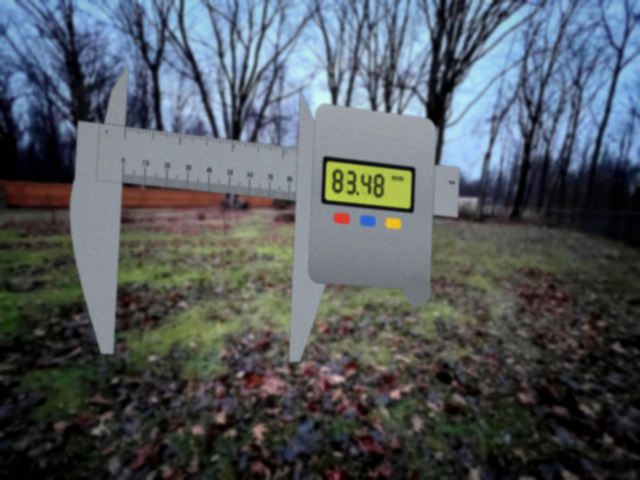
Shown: 83.48
